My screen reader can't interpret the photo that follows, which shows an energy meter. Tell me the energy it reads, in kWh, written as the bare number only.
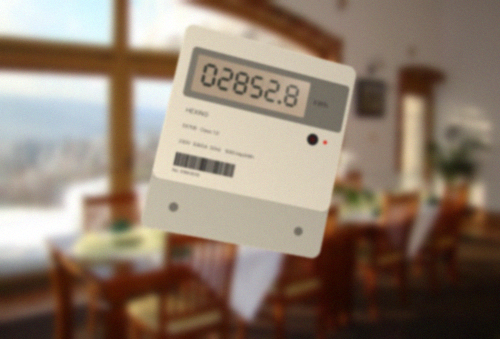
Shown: 2852.8
